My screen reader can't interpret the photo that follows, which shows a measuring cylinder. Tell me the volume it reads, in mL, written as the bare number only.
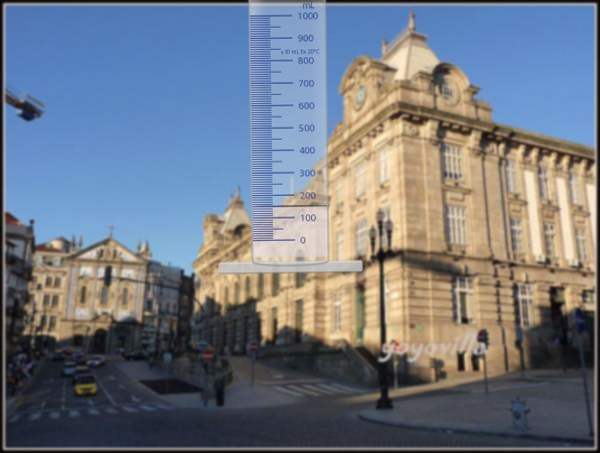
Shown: 150
